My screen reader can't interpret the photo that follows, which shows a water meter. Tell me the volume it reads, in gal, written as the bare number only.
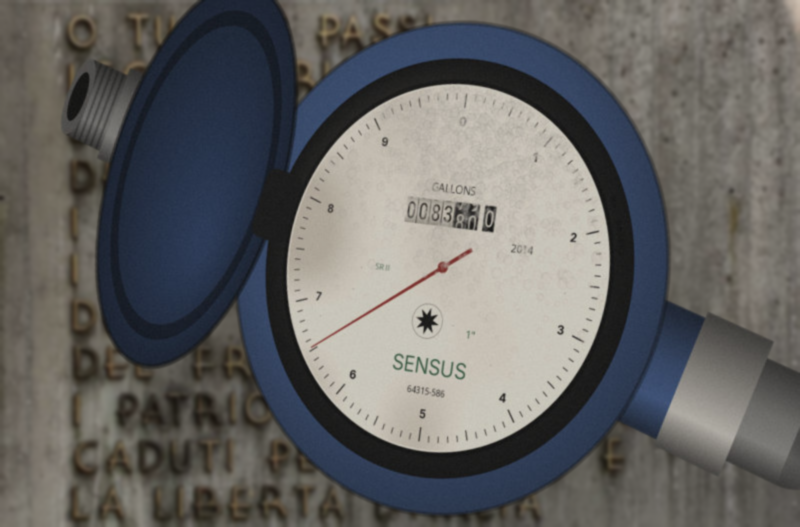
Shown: 83796.5
